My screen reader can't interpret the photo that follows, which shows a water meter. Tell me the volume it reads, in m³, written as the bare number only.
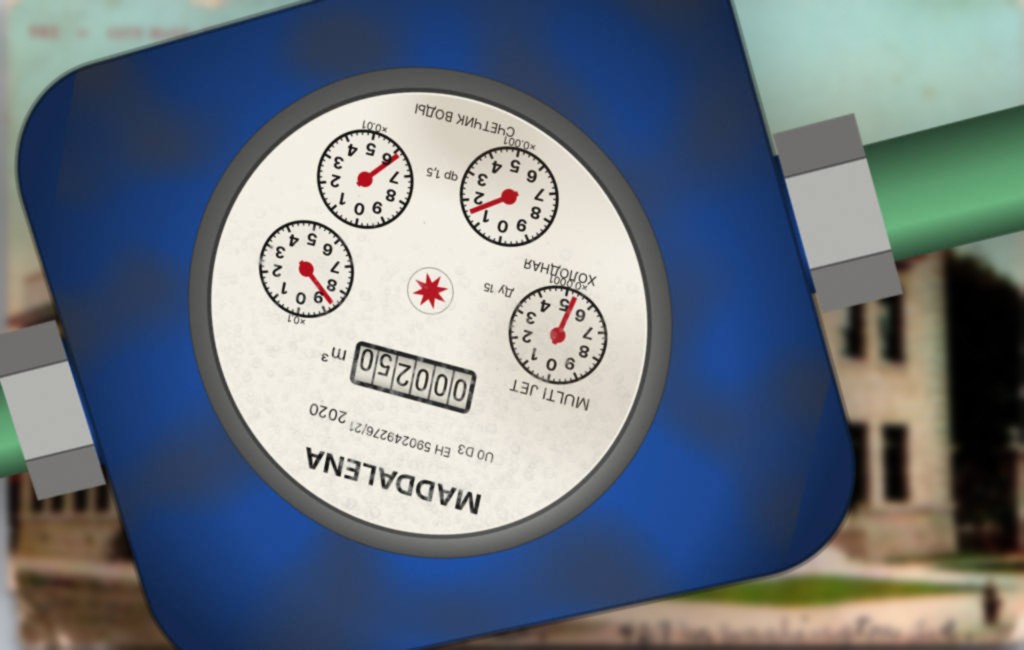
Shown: 249.8615
